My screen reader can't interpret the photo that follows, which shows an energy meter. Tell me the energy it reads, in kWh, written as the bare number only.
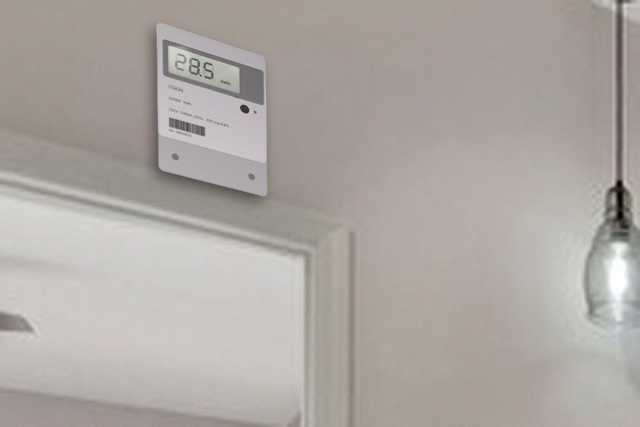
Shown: 28.5
